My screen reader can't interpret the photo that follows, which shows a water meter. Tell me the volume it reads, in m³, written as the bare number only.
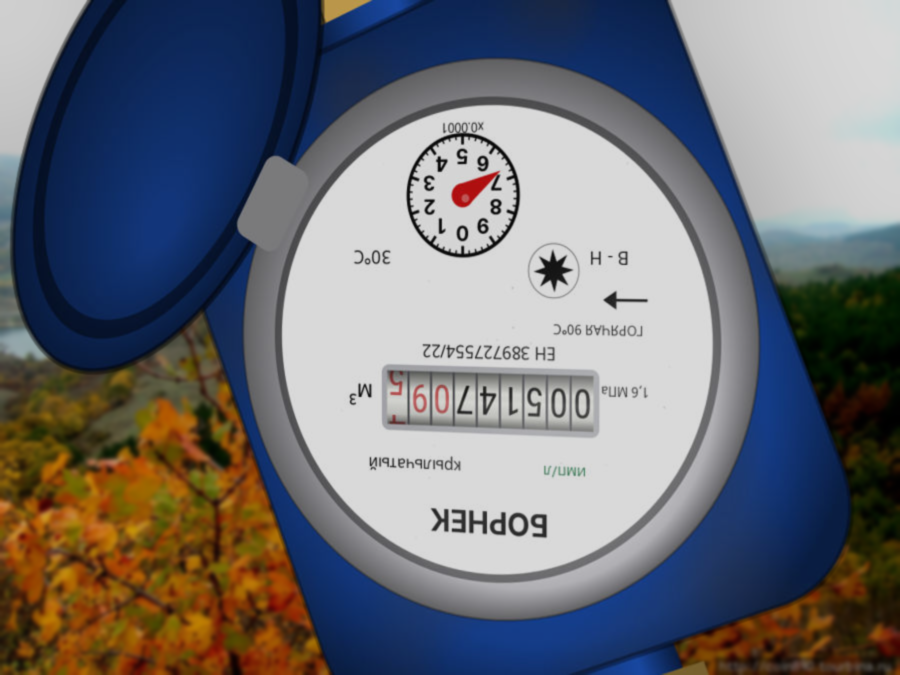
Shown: 5147.0946
